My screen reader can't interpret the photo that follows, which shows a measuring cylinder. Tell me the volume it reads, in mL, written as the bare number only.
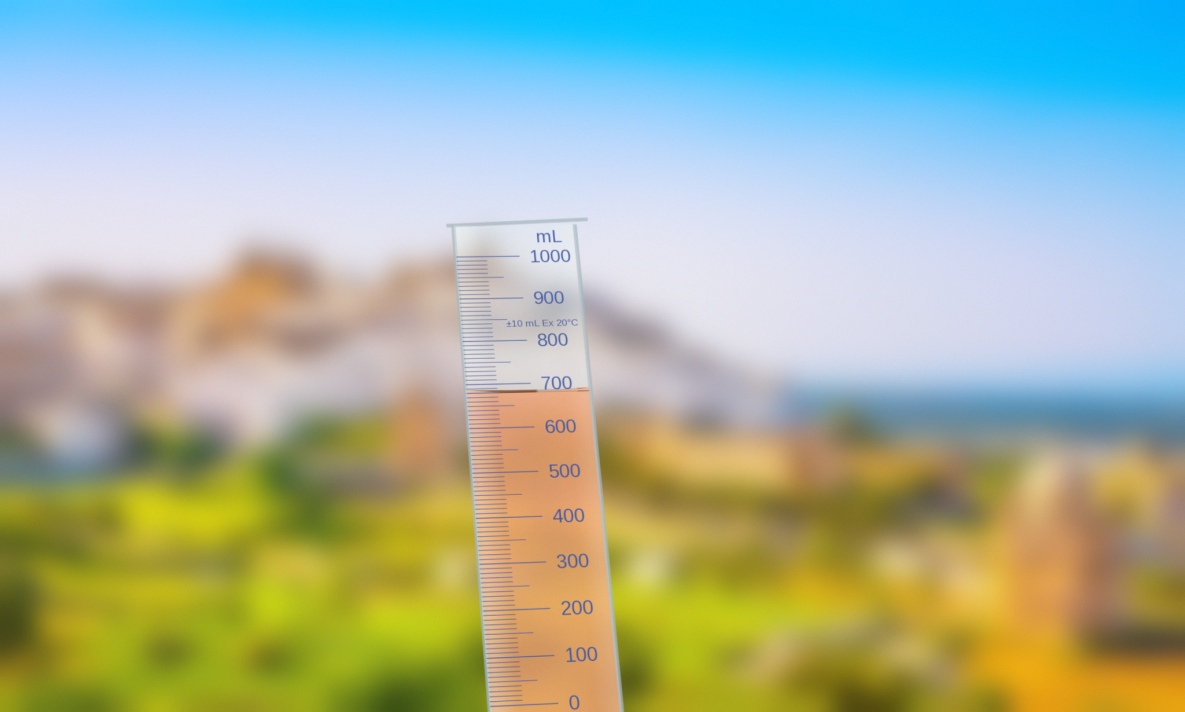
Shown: 680
